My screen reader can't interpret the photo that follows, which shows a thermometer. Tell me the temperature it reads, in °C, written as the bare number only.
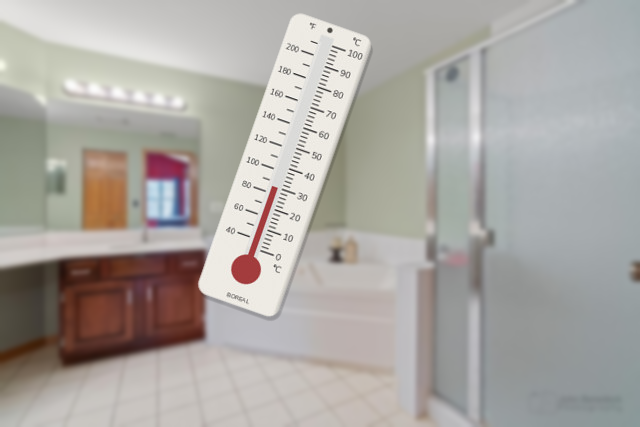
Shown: 30
